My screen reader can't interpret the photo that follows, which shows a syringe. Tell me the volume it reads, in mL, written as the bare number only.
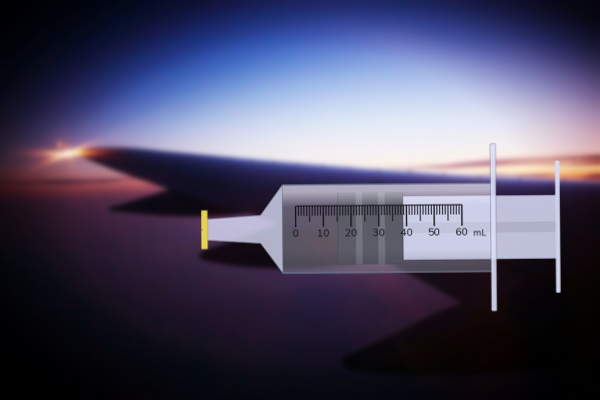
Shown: 15
